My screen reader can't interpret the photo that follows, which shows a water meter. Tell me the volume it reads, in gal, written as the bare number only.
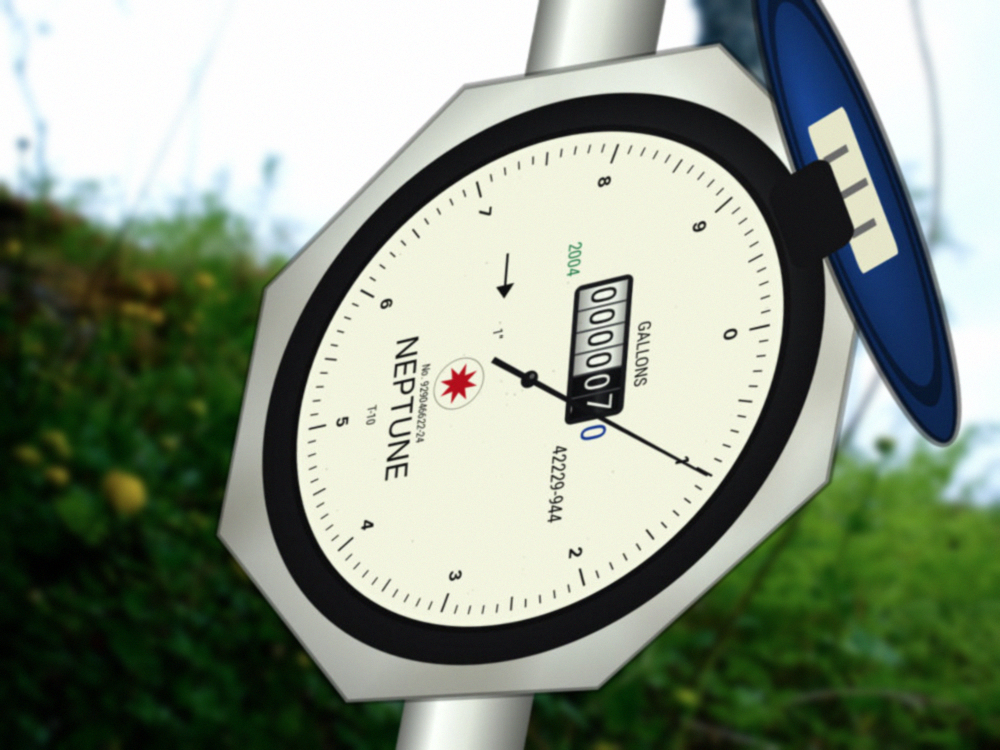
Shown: 71.0
